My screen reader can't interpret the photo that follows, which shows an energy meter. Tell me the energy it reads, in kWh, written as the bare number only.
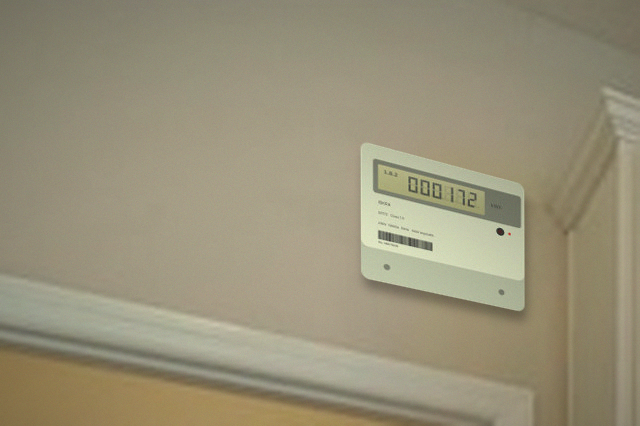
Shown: 172
